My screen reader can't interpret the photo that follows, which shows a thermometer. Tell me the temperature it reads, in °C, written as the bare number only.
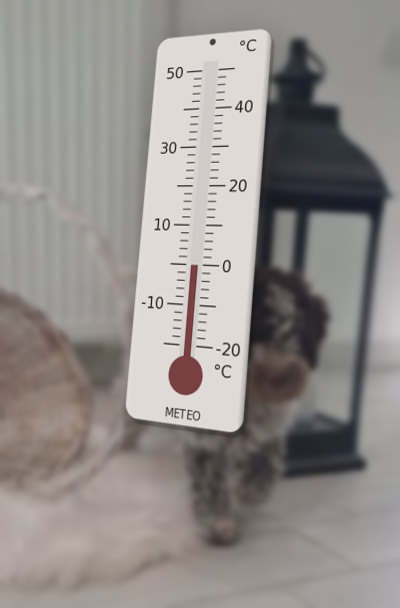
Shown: 0
